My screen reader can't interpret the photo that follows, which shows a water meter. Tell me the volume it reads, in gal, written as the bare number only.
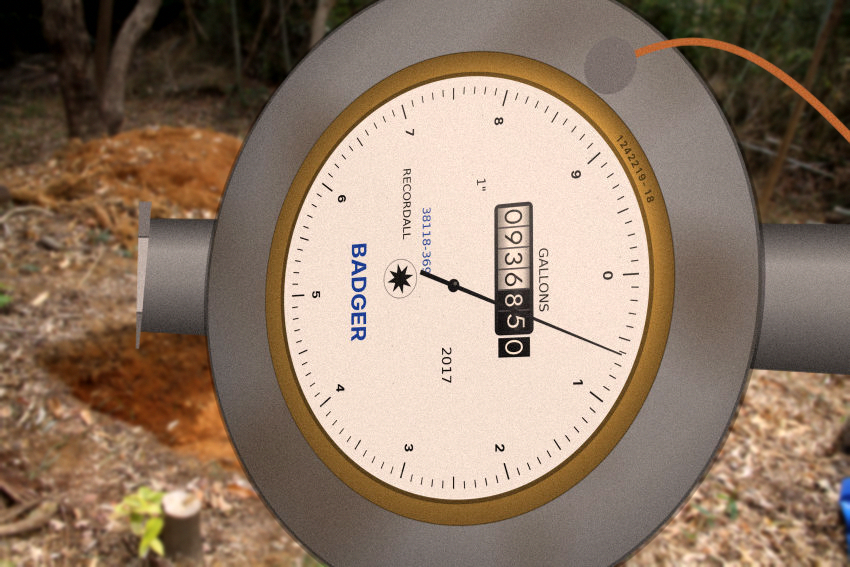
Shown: 936850.6
